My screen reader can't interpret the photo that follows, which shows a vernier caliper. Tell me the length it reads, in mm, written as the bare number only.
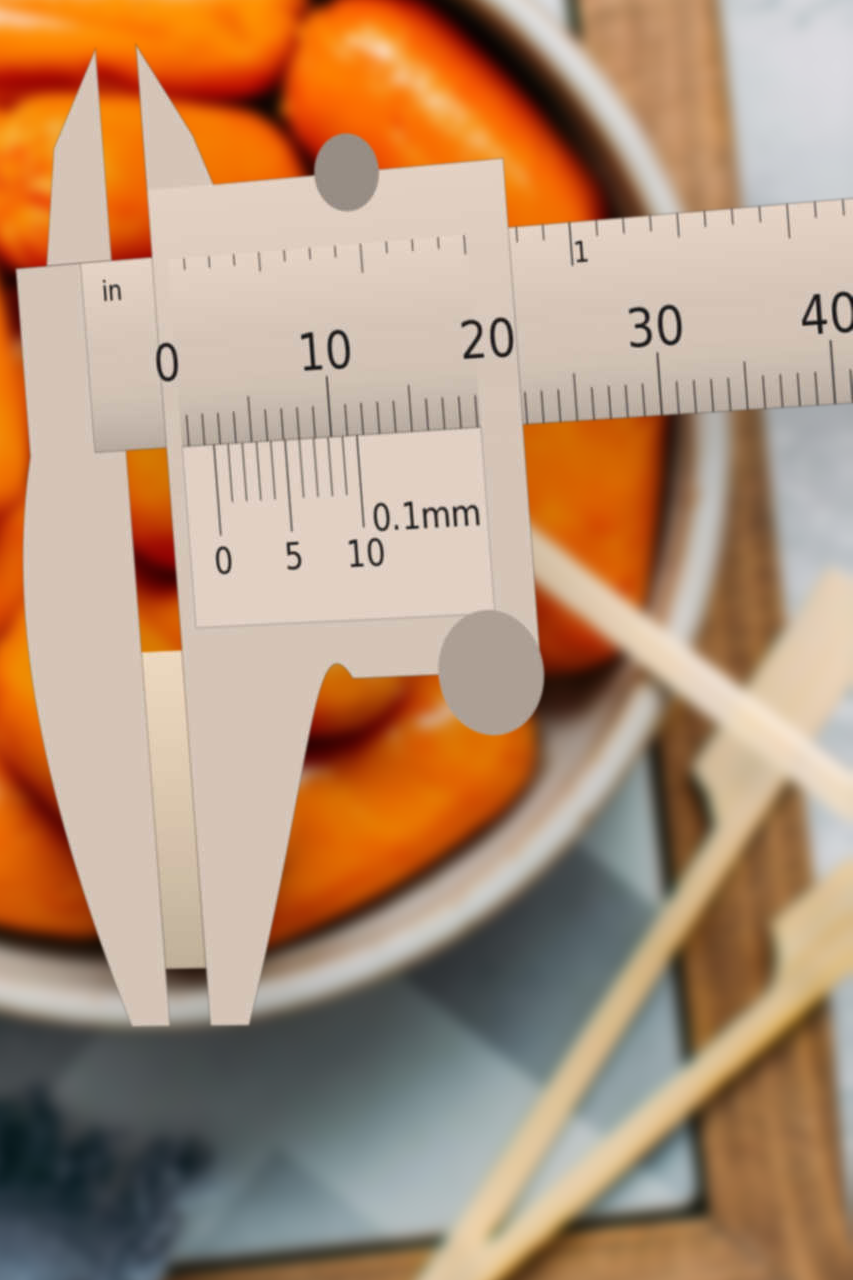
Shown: 2.6
